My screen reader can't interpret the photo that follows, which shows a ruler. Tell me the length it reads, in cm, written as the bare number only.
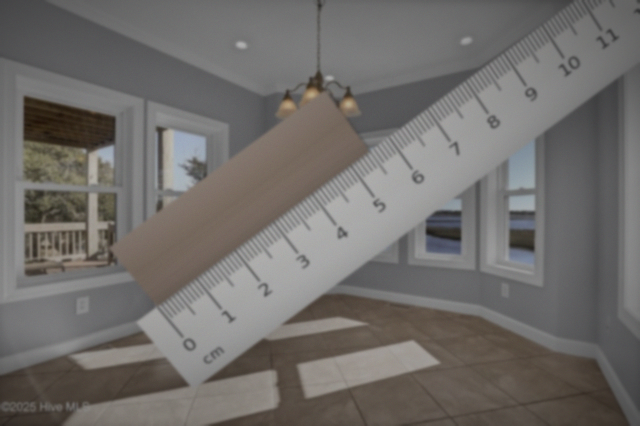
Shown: 5.5
